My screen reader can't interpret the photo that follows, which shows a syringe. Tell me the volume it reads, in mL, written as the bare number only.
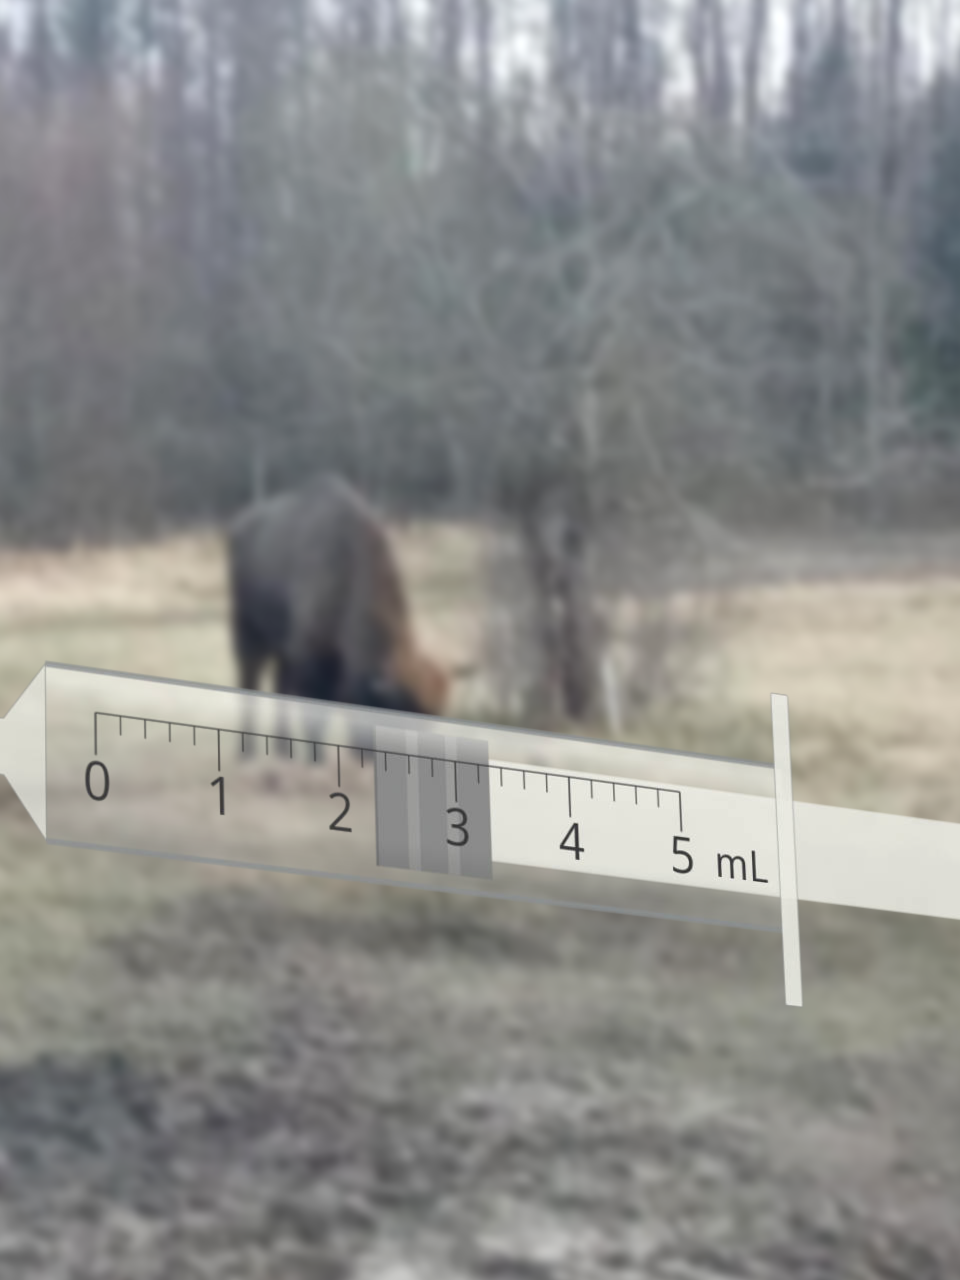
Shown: 2.3
